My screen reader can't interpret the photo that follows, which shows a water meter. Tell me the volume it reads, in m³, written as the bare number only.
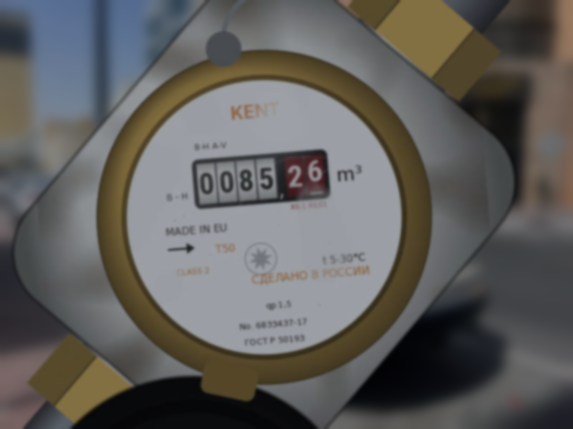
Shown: 85.26
